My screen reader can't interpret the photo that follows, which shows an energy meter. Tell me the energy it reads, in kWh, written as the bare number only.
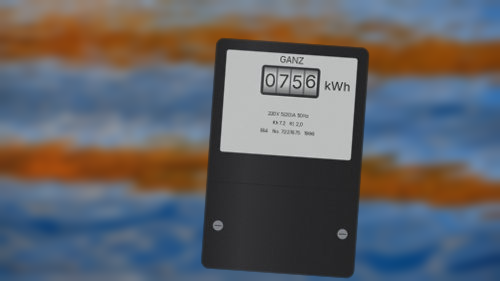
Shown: 756
